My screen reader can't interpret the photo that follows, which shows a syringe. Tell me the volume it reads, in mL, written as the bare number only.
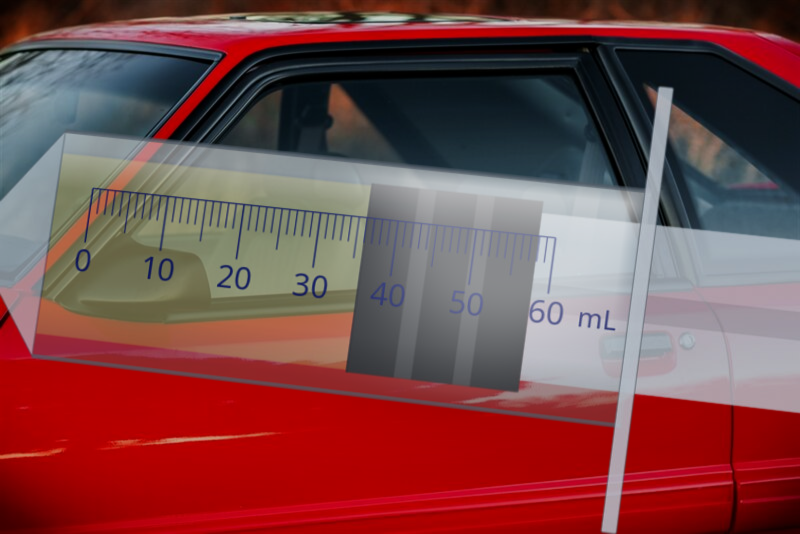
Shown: 36
